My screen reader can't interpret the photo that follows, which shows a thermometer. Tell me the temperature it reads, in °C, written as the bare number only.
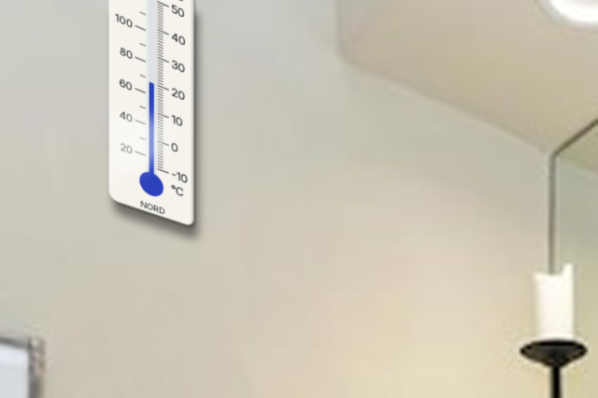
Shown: 20
